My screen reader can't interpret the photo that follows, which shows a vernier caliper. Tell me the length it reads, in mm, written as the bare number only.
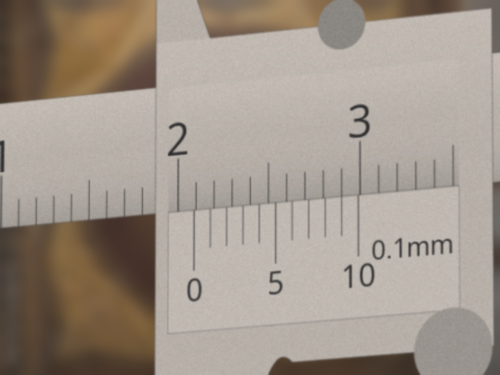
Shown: 20.9
